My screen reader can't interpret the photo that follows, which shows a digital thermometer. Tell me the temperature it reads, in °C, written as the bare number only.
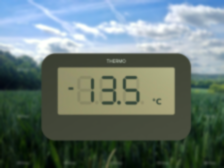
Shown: -13.5
